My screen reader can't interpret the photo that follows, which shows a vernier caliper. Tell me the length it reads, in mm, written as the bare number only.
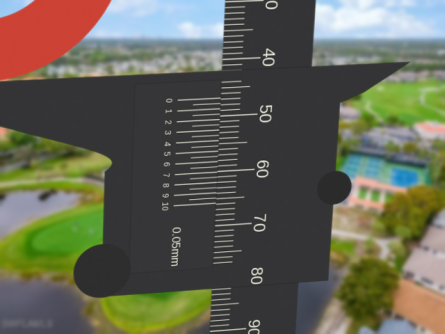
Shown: 46.8
